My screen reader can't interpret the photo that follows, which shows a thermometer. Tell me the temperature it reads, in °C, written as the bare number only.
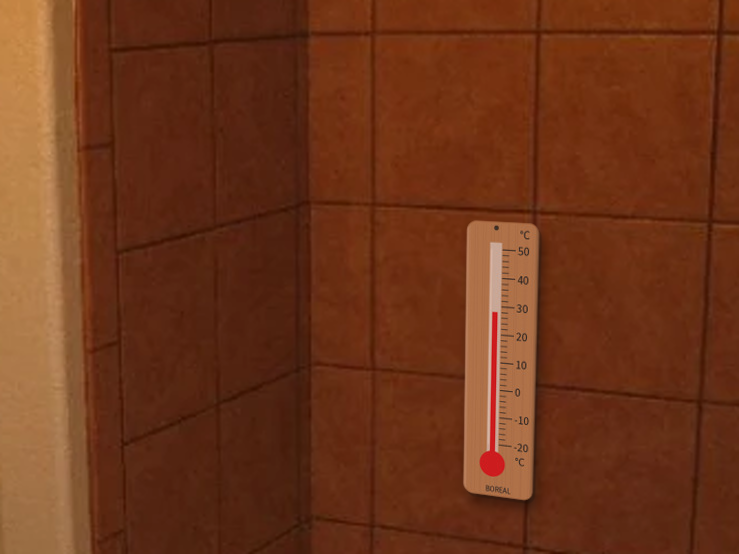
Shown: 28
